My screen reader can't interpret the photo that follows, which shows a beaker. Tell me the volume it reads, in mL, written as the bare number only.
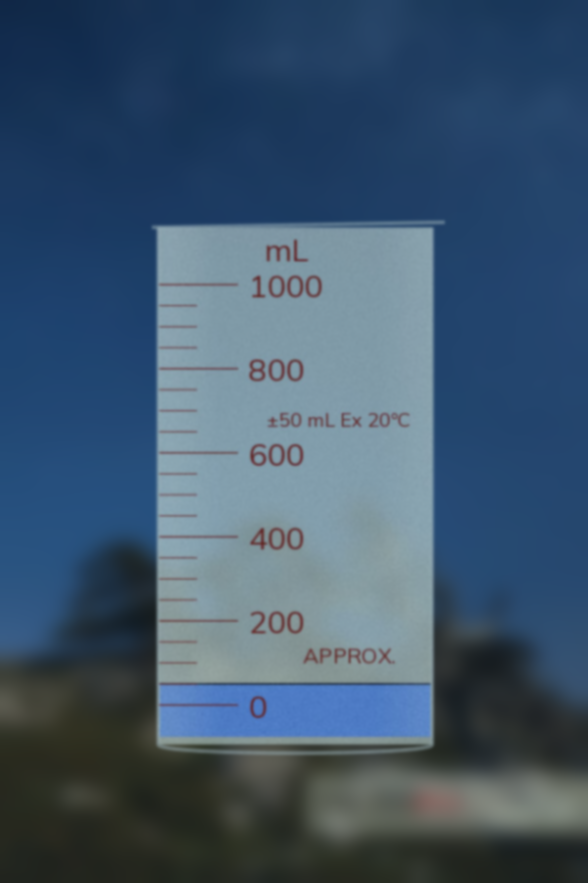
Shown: 50
